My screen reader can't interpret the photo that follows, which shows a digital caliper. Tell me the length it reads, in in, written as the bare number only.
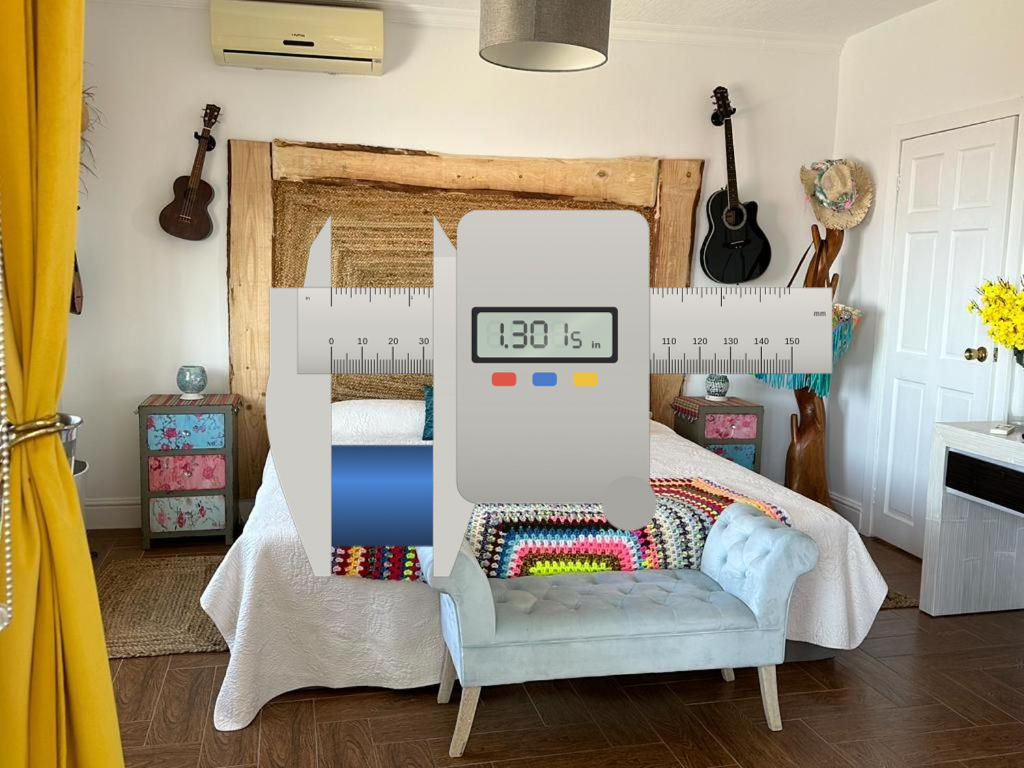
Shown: 1.3015
